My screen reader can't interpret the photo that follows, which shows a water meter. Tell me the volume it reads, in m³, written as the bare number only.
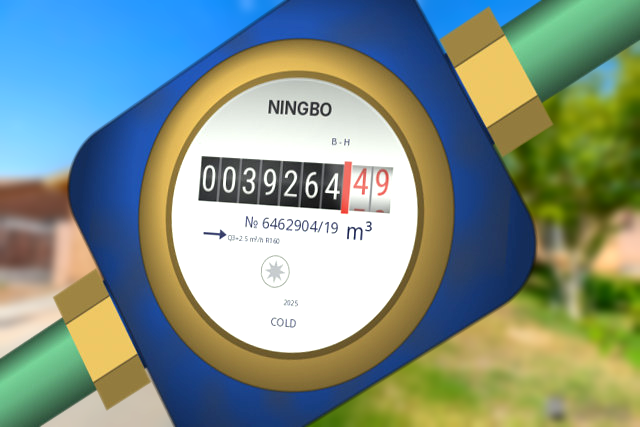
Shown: 39264.49
